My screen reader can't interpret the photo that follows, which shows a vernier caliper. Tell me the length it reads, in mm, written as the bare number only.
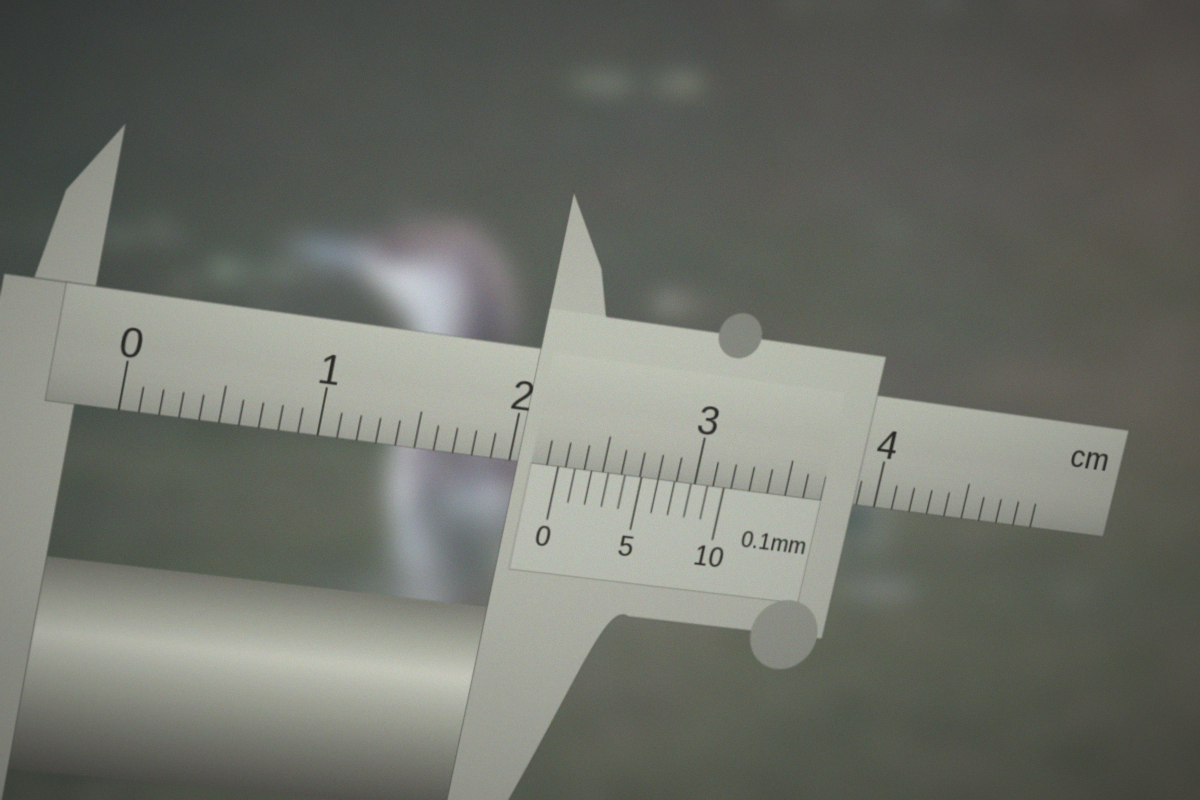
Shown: 22.6
